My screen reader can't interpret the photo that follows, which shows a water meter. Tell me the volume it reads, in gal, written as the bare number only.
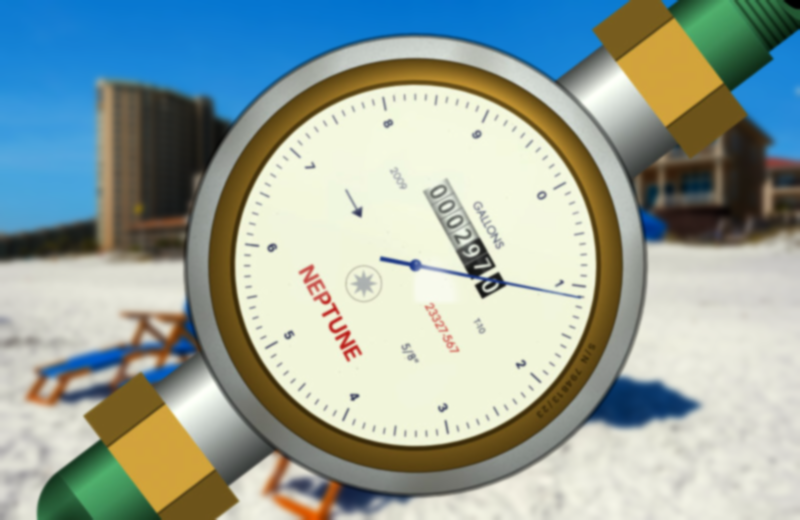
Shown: 2971.1
